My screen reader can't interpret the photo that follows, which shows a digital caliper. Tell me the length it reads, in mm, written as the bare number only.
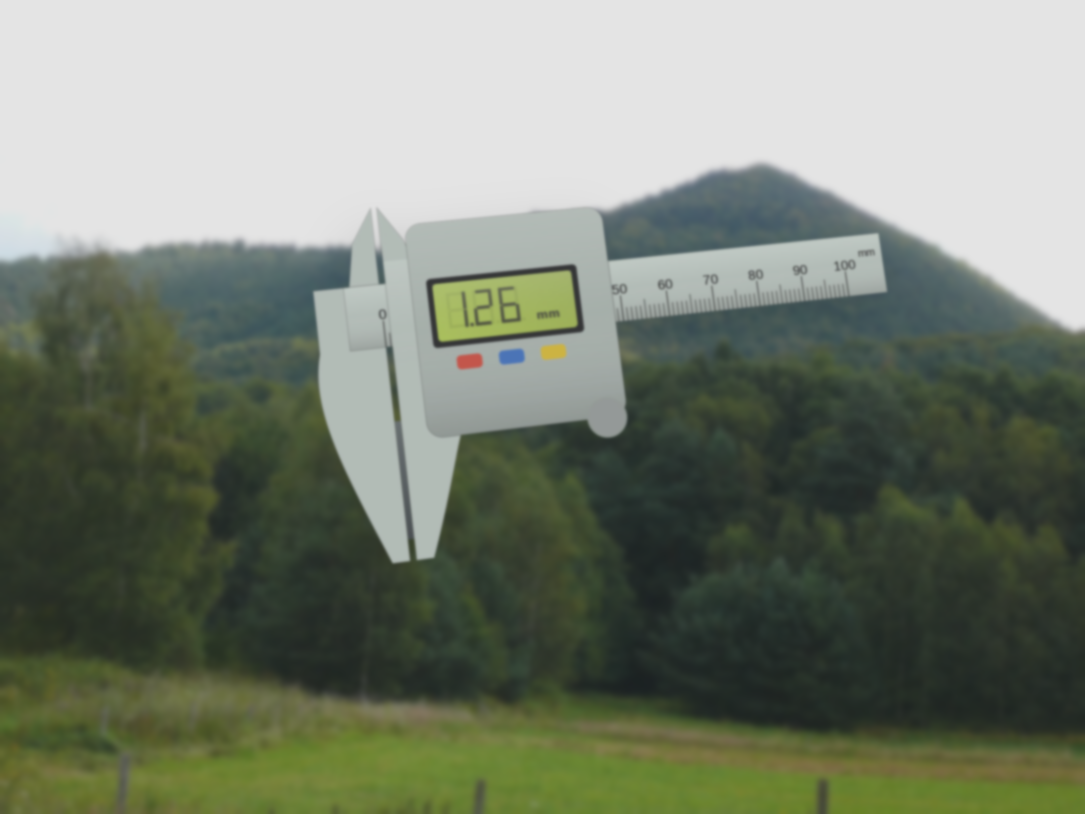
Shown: 1.26
